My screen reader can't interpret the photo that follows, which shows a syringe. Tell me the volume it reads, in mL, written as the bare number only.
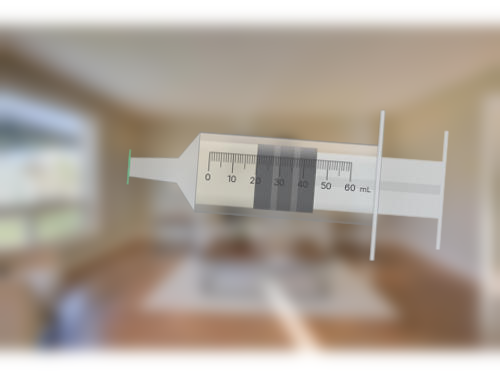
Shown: 20
